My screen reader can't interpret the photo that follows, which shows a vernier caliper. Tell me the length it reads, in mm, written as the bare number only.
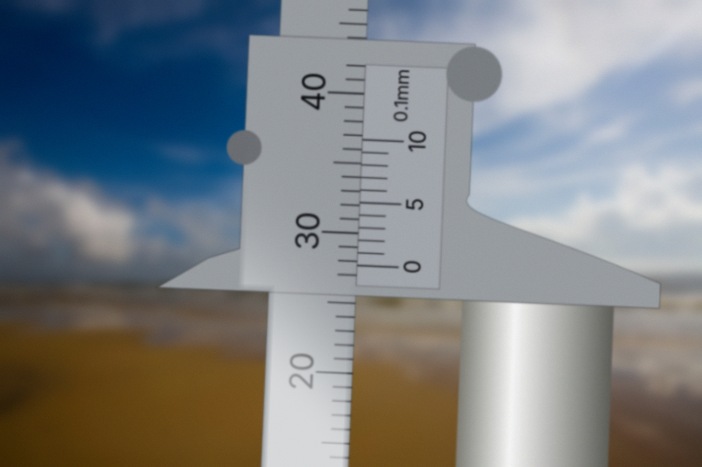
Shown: 27.7
